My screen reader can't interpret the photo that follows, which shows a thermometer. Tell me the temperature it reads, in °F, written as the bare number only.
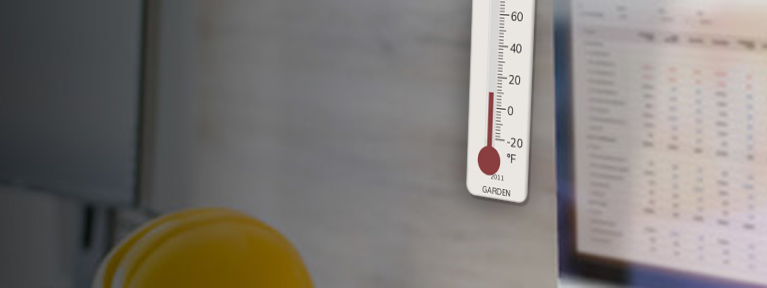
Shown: 10
